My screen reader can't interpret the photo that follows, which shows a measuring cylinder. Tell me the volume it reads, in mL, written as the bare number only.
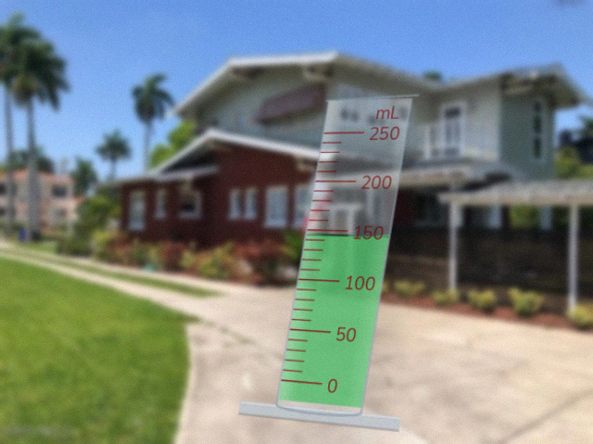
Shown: 145
